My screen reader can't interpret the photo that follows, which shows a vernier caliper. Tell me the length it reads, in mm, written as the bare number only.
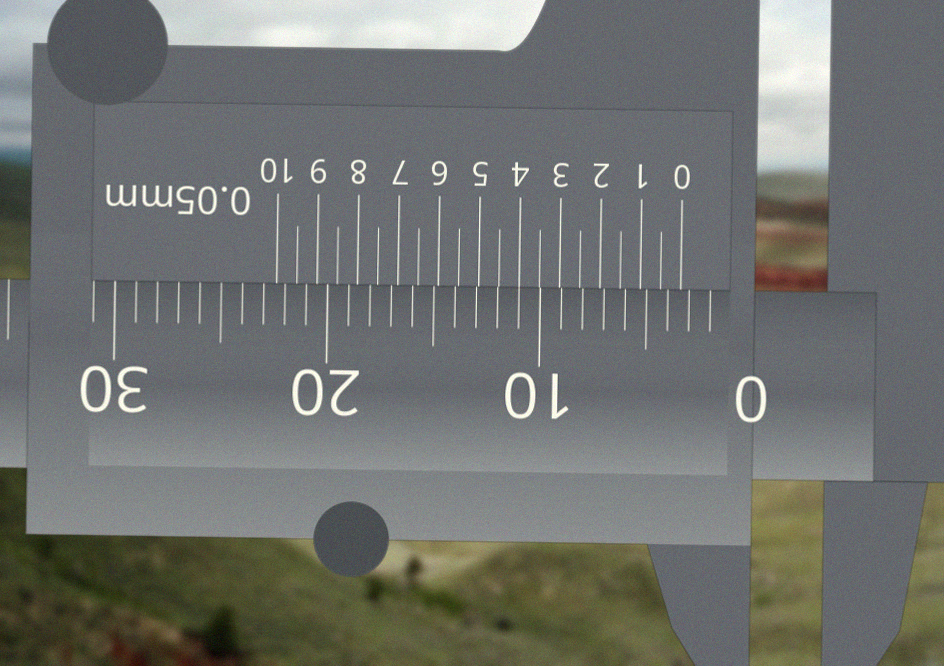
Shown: 3.4
